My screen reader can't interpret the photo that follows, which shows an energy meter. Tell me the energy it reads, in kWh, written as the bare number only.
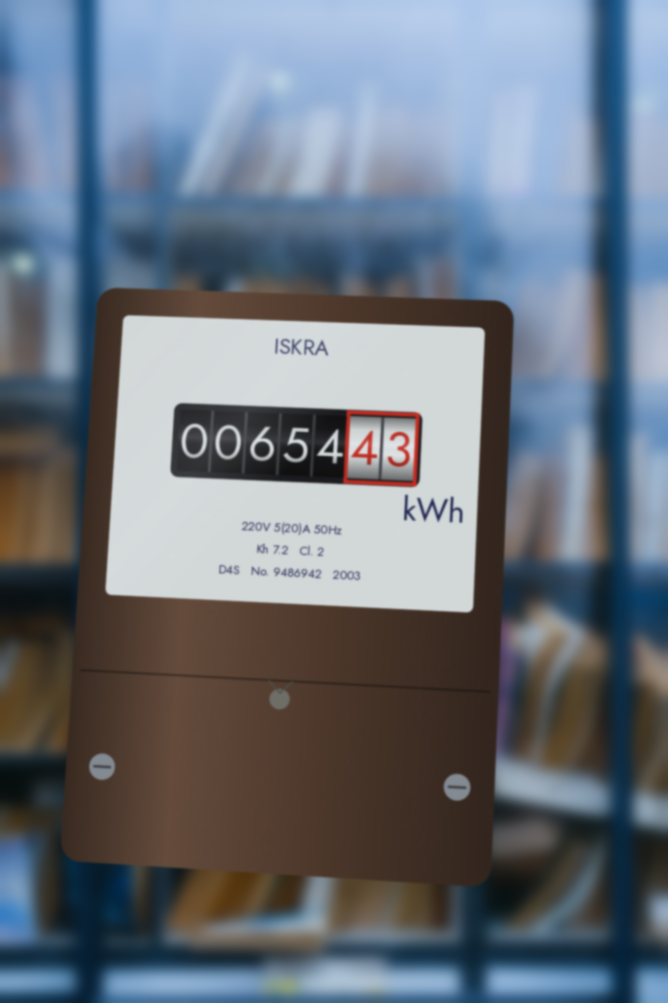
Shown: 654.43
